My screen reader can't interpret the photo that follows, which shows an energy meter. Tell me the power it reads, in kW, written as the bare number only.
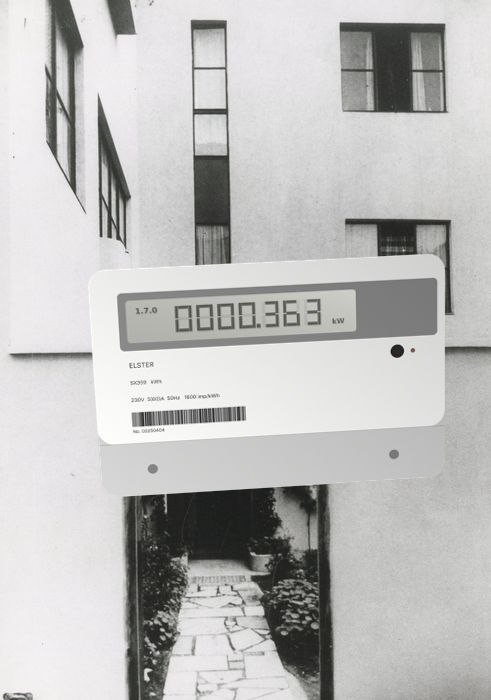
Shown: 0.363
